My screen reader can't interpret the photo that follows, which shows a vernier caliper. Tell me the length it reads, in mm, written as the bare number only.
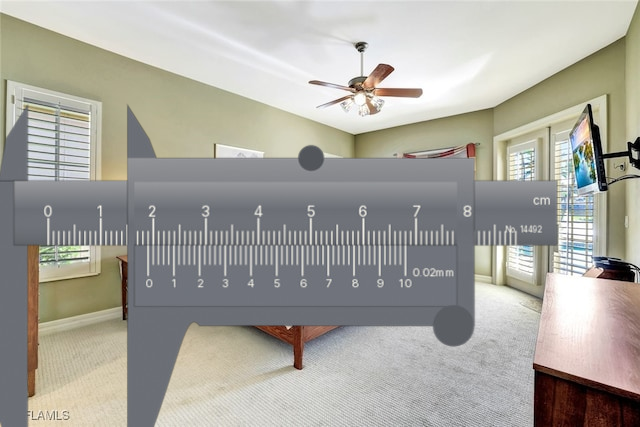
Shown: 19.0
